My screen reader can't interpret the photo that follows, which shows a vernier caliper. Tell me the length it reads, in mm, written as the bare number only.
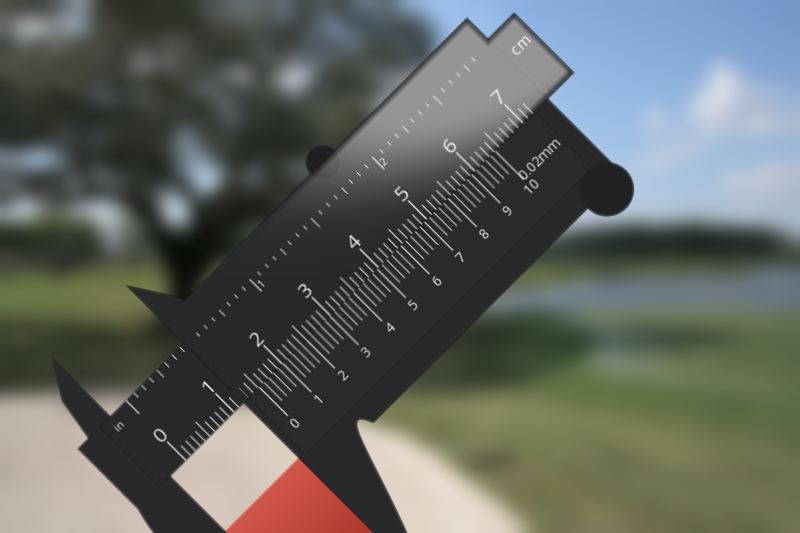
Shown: 15.2
